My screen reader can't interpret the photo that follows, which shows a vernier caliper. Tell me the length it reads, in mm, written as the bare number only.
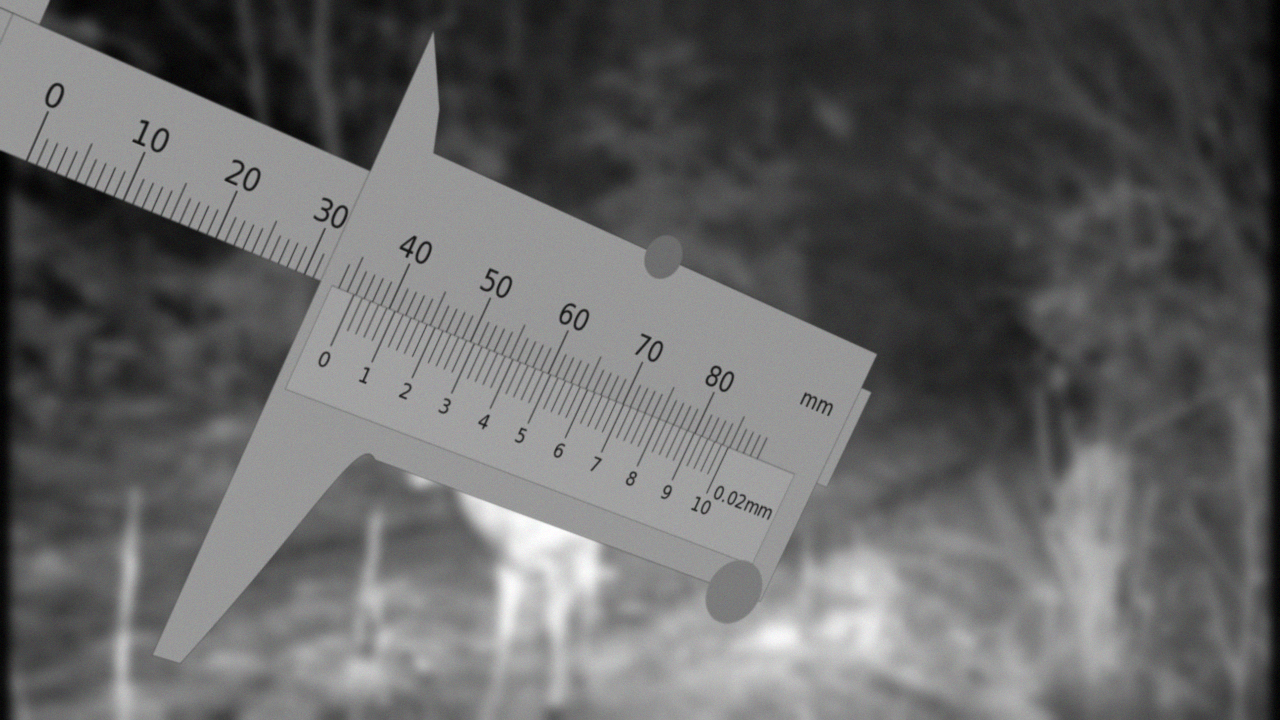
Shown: 35.8
